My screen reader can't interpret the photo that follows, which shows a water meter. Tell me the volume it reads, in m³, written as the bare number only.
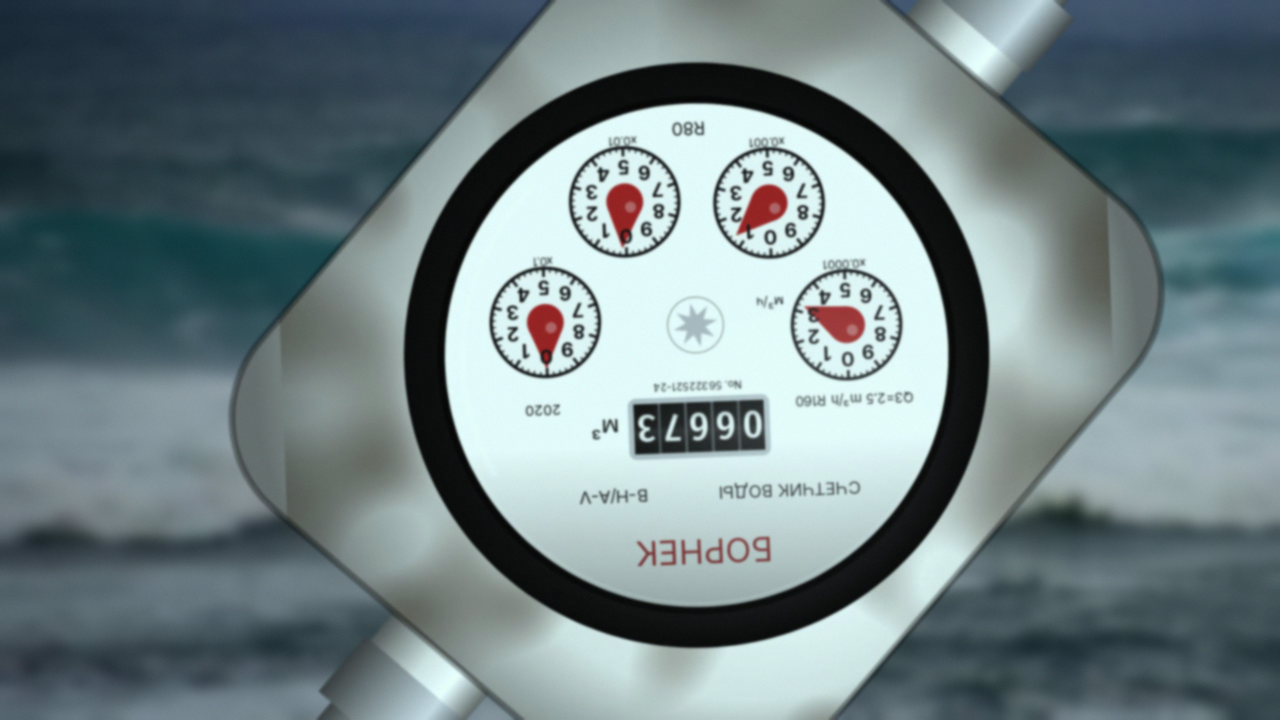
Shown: 6673.0013
